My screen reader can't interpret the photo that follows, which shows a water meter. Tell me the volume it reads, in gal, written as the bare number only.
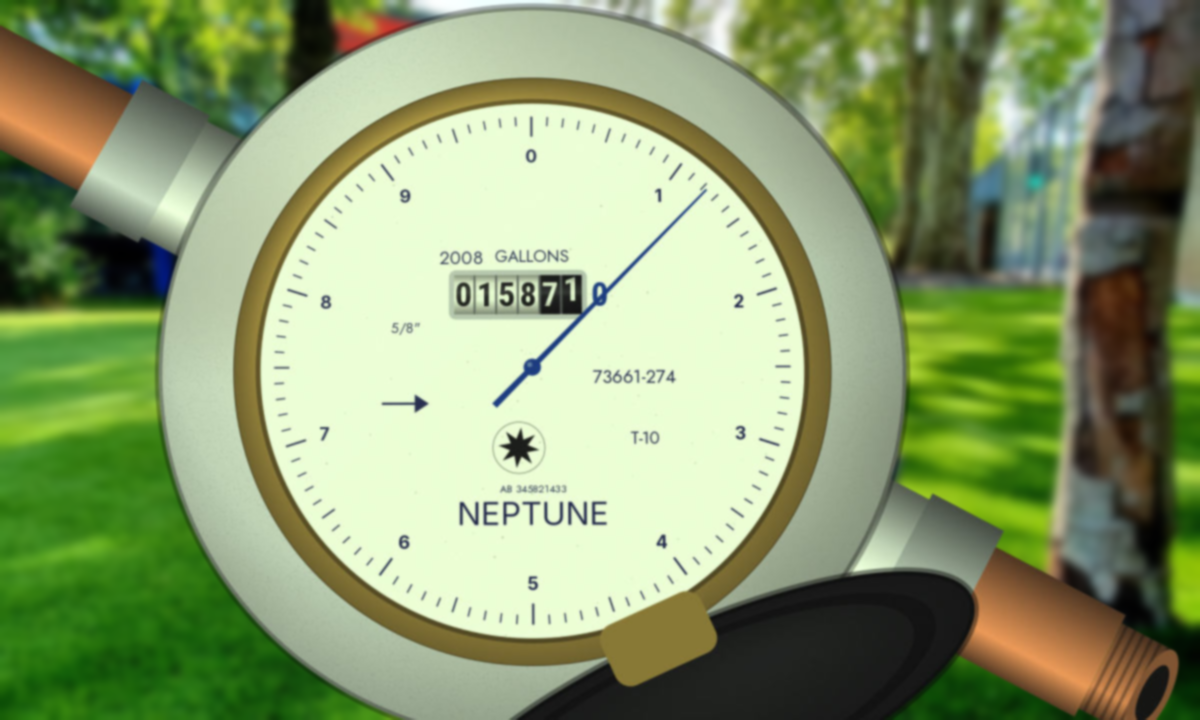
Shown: 158711.2
